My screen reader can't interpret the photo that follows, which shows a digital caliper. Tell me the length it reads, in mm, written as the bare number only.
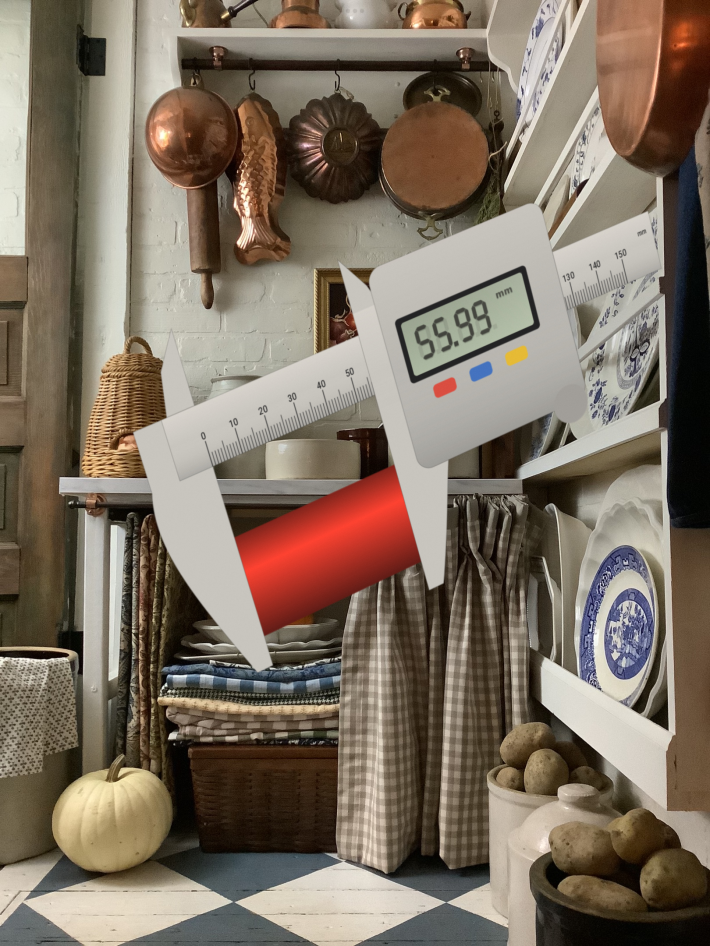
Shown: 55.99
